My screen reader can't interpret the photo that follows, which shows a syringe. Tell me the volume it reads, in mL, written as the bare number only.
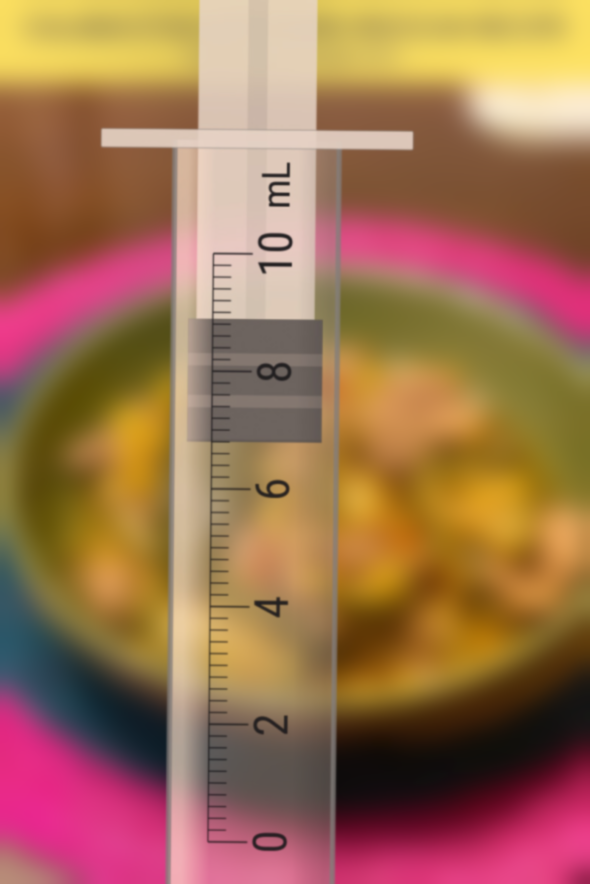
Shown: 6.8
